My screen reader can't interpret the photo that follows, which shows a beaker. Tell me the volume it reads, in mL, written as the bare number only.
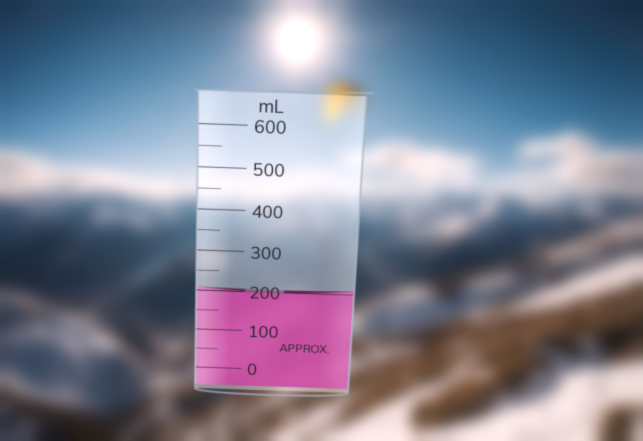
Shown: 200
